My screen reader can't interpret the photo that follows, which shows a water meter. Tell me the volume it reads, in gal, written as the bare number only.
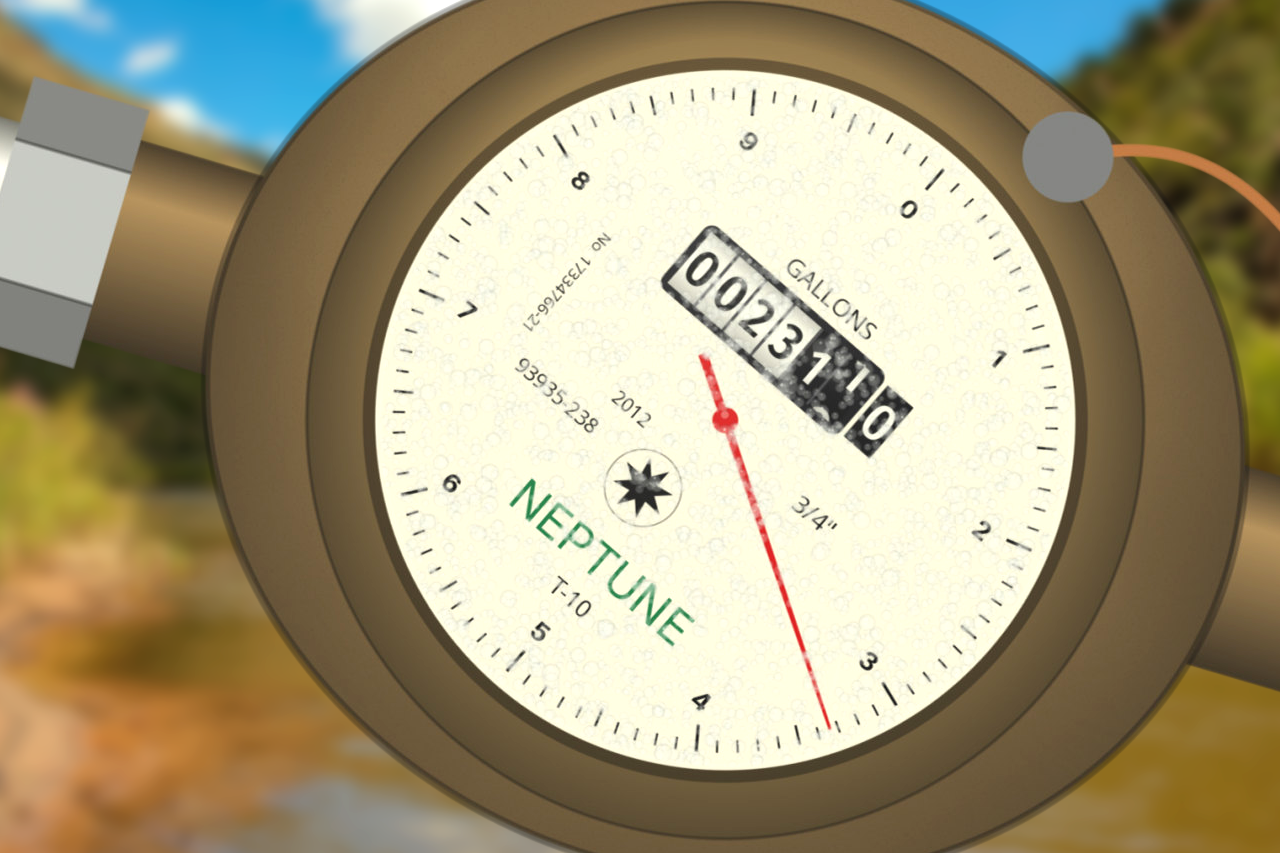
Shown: 23113.3
